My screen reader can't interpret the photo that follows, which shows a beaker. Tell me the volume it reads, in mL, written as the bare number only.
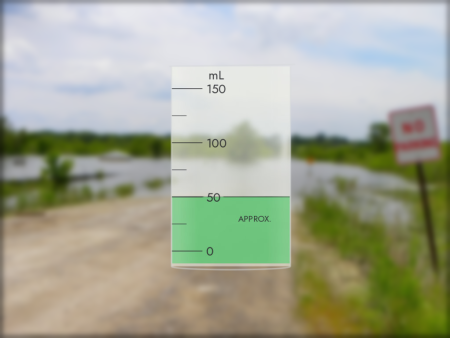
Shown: 50
